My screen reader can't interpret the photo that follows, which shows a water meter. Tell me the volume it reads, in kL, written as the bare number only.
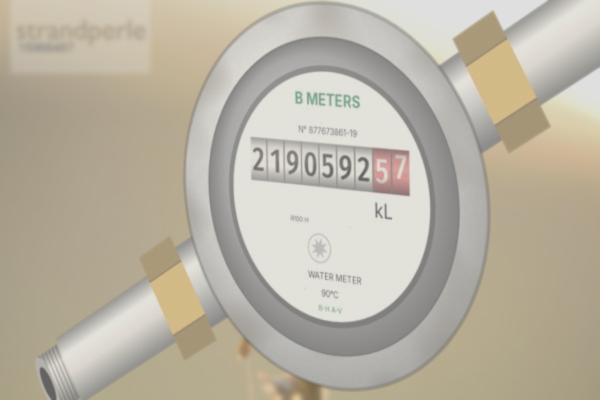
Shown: 2190592.57
